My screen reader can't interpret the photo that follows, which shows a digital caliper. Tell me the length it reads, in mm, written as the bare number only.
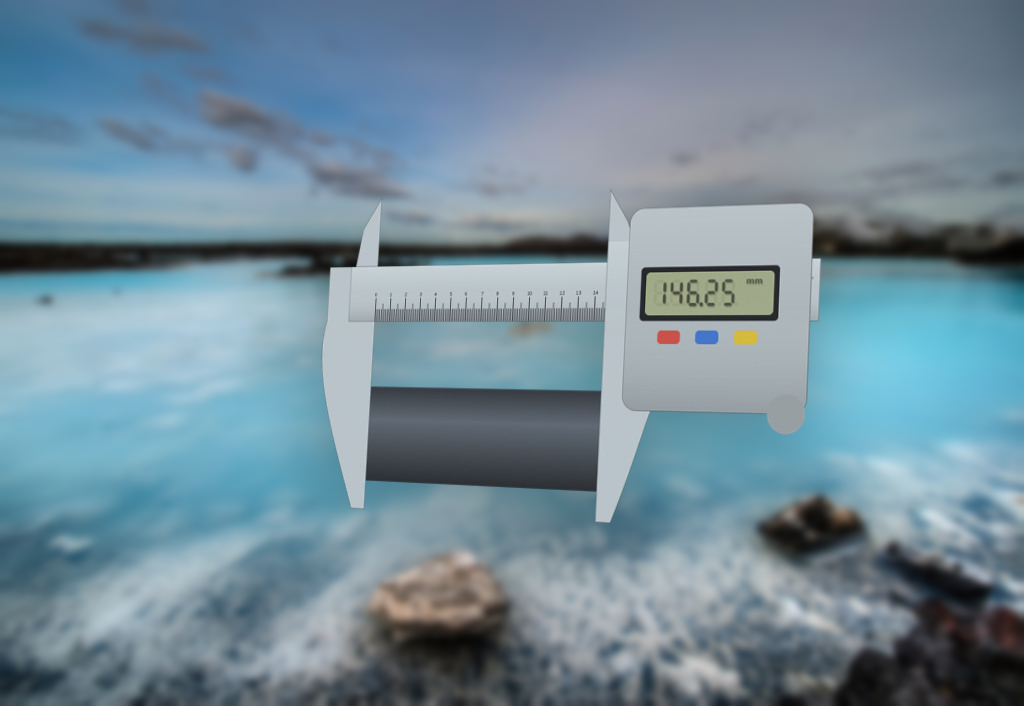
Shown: 146.25
